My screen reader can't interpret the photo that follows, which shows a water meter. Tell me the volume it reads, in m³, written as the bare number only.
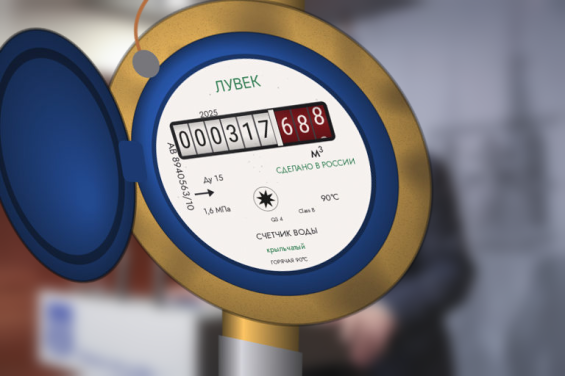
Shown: 317.688
